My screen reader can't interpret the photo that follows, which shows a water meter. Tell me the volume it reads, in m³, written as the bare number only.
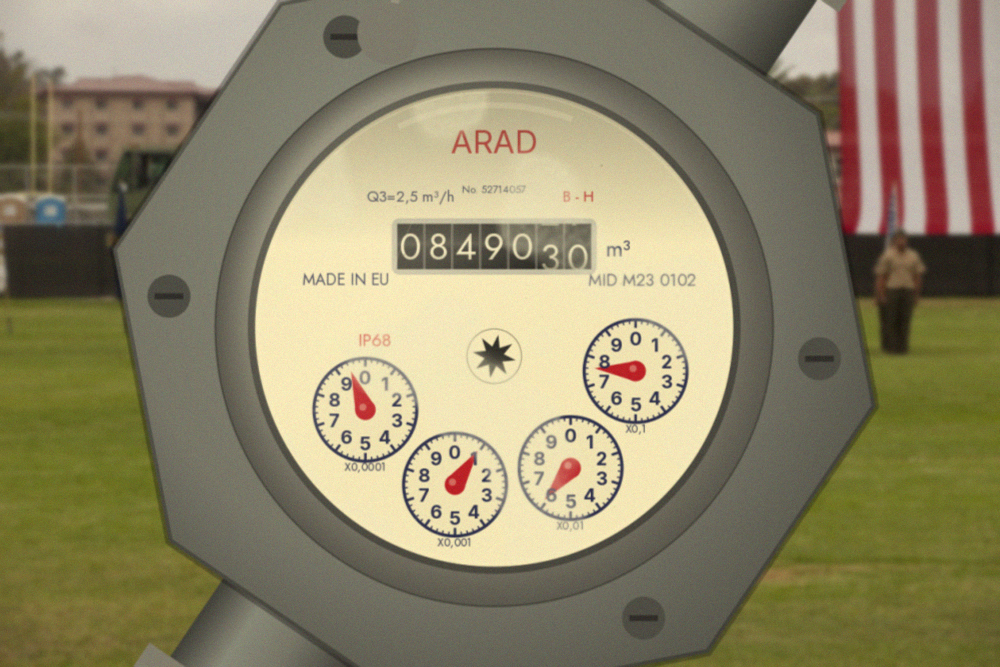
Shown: 849029.7609
